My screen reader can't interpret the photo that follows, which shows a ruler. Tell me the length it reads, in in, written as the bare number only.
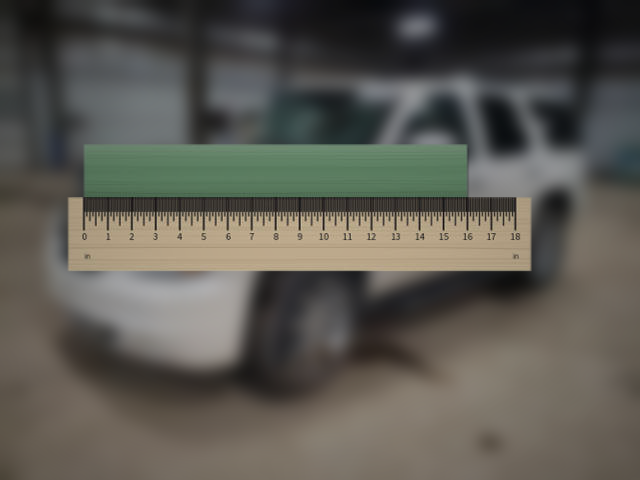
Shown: 16
